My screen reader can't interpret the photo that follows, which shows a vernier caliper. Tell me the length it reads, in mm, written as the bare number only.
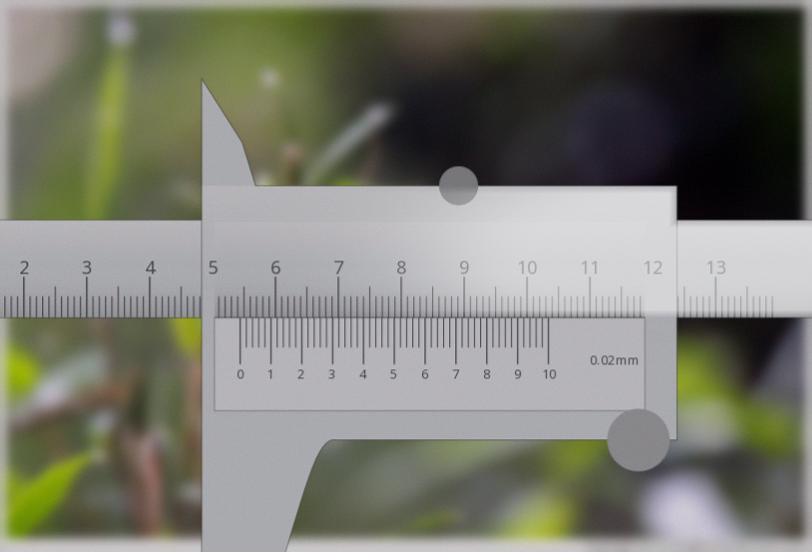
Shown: 54.4
